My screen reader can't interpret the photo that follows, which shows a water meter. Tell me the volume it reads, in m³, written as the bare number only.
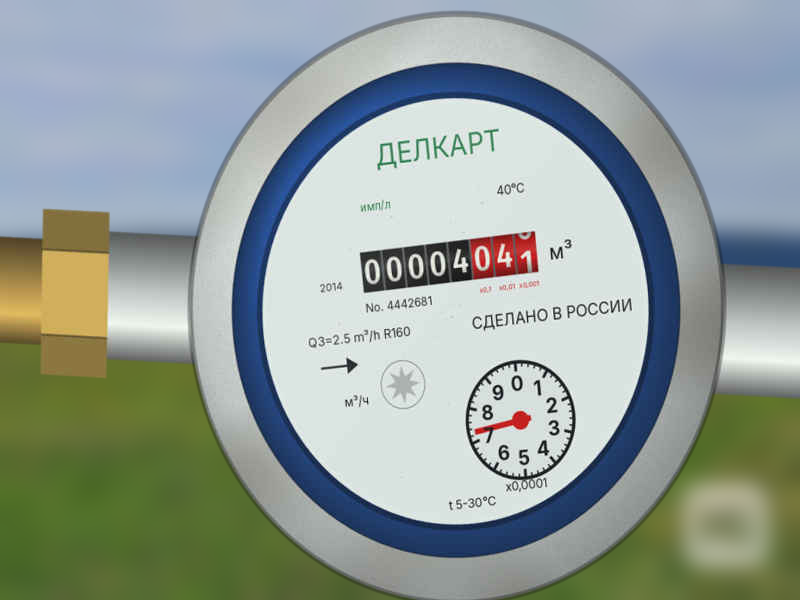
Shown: 4.0407
